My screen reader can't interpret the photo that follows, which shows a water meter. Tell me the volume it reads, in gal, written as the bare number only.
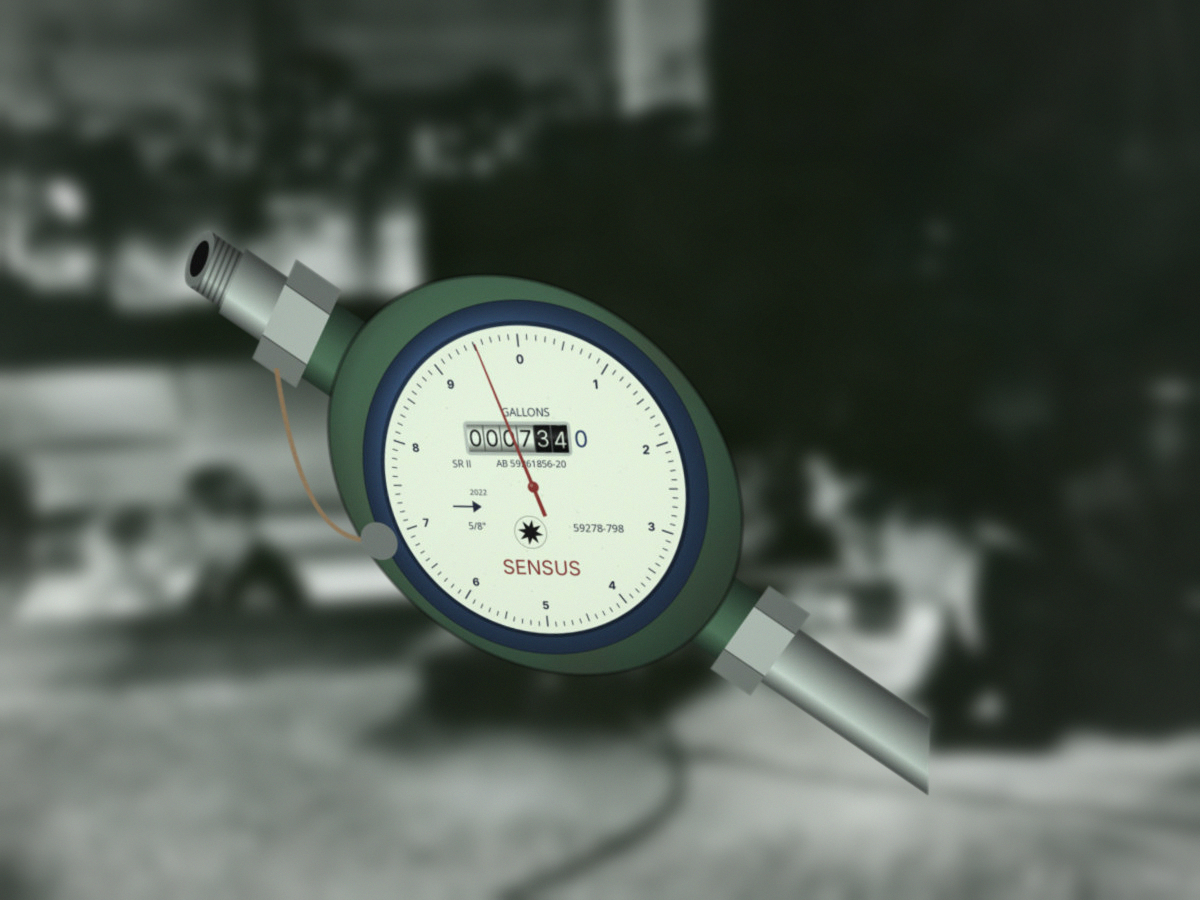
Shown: 7339.5
